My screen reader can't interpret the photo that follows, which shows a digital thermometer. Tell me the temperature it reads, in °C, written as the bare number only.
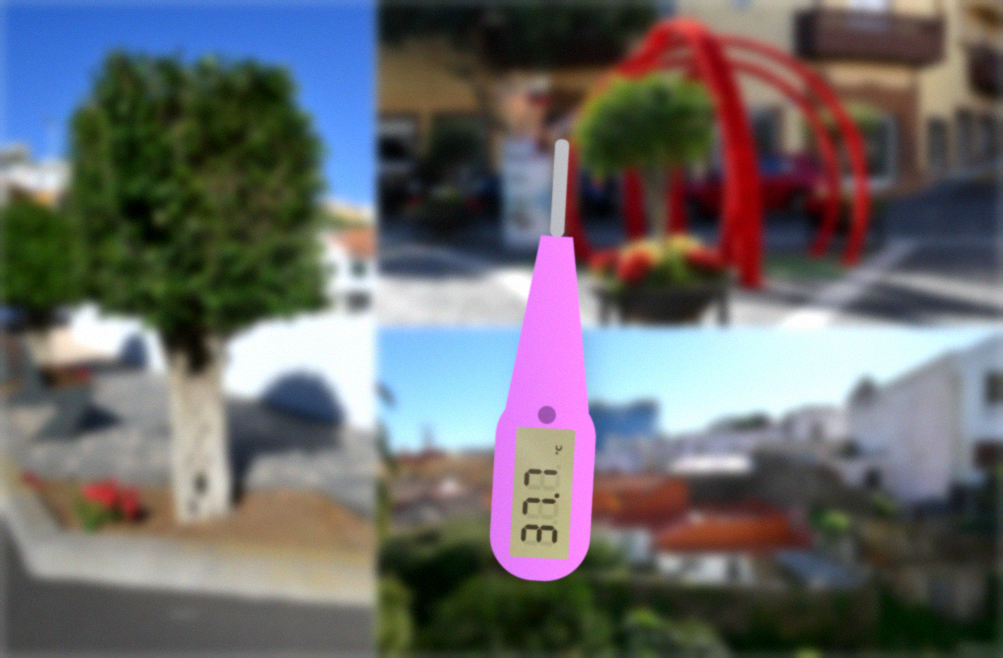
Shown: 37.7
